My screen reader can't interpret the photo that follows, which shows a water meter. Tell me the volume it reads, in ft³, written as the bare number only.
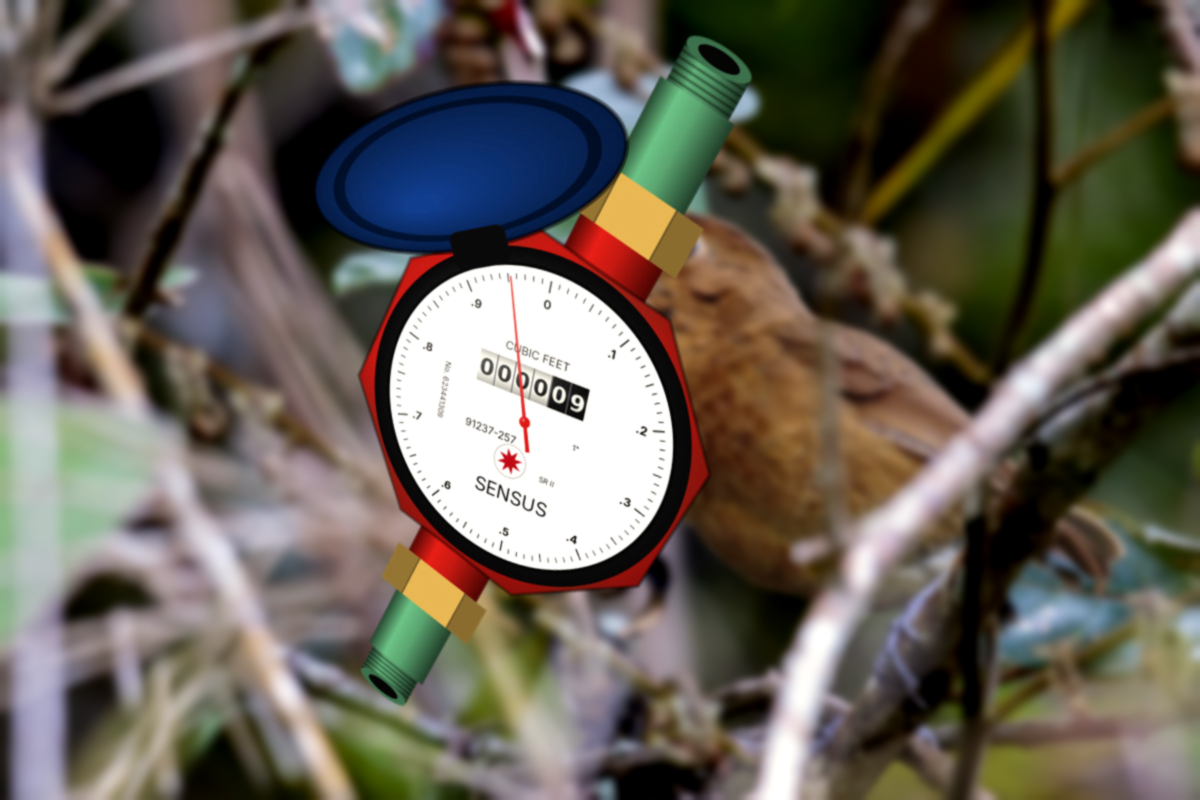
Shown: 8.95
